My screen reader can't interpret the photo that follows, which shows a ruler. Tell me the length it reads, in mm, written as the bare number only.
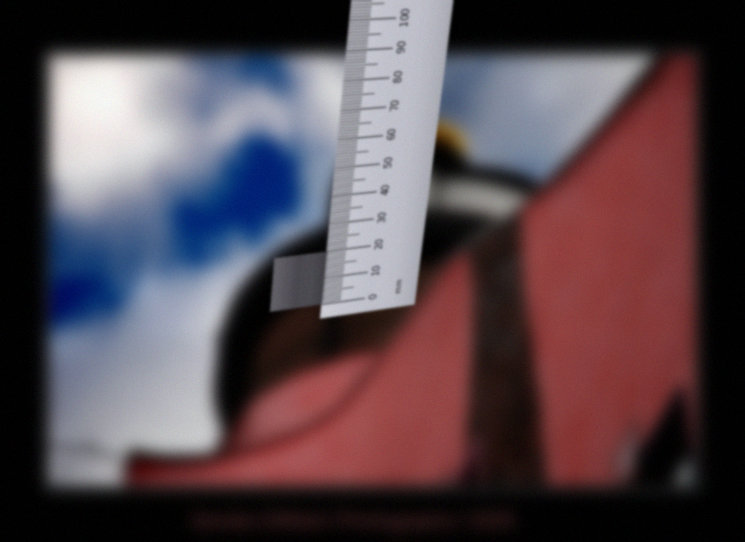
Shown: 20
